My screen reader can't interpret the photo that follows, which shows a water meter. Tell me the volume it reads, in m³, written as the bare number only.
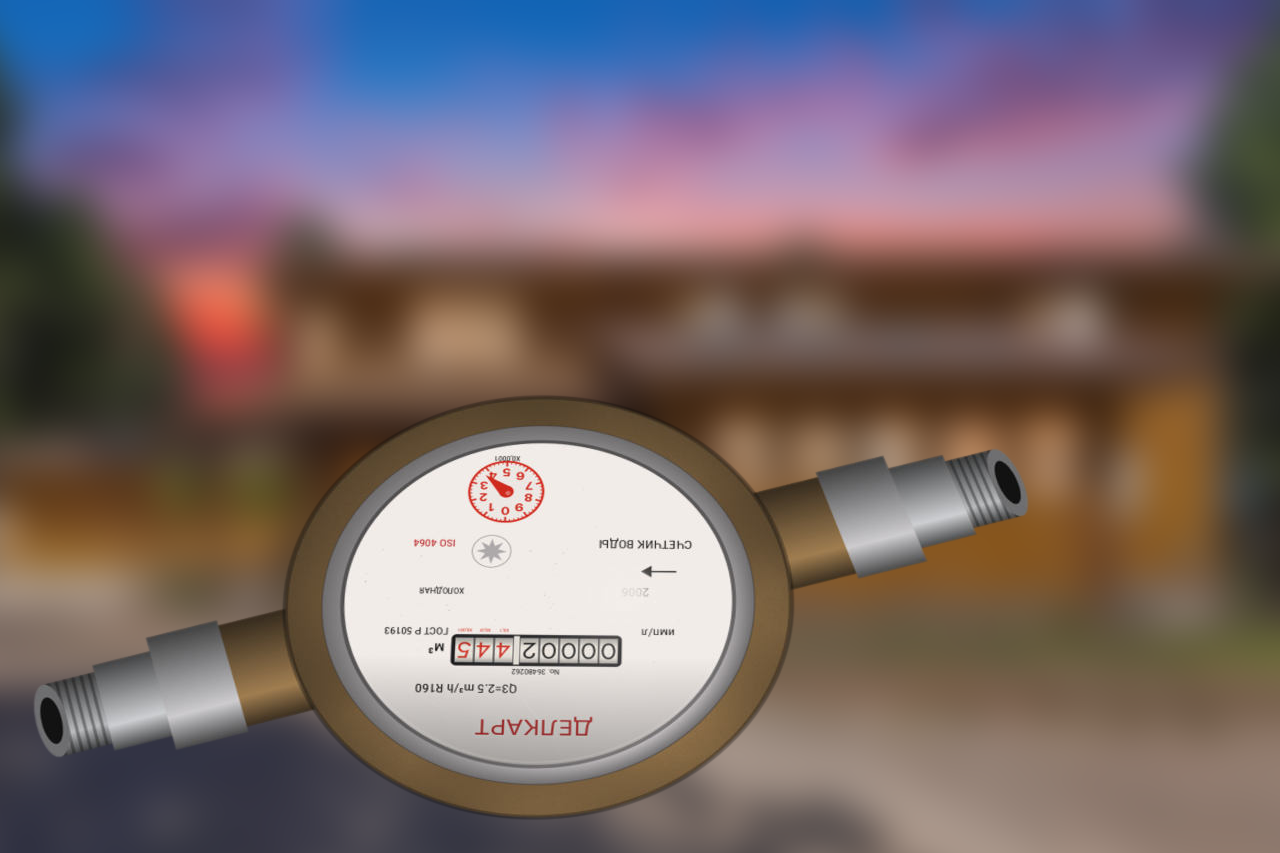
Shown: 2.4453
